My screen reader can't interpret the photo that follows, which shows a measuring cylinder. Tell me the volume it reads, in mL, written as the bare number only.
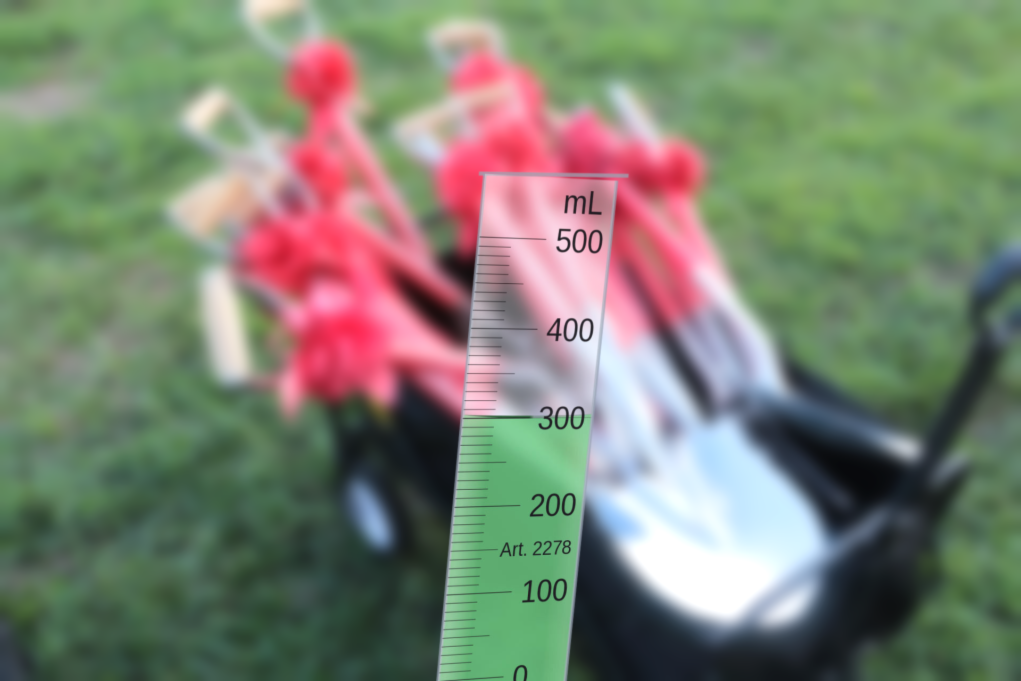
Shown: 300
